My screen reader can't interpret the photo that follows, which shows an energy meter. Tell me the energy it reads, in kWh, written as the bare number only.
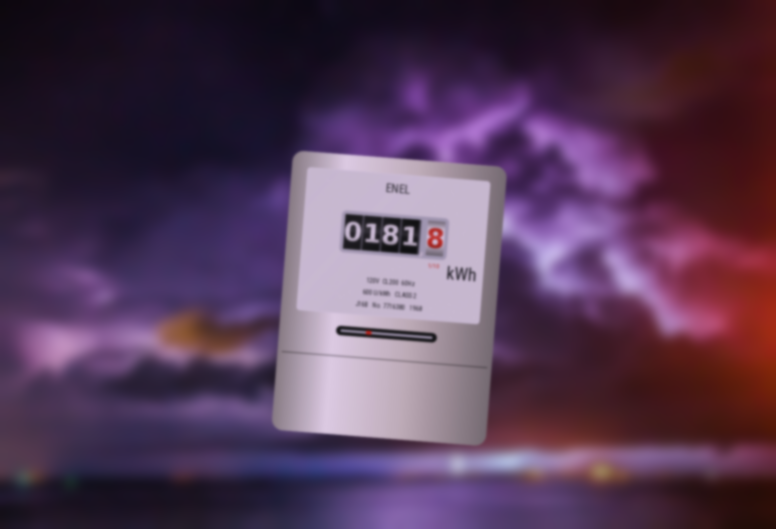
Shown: 181.8
